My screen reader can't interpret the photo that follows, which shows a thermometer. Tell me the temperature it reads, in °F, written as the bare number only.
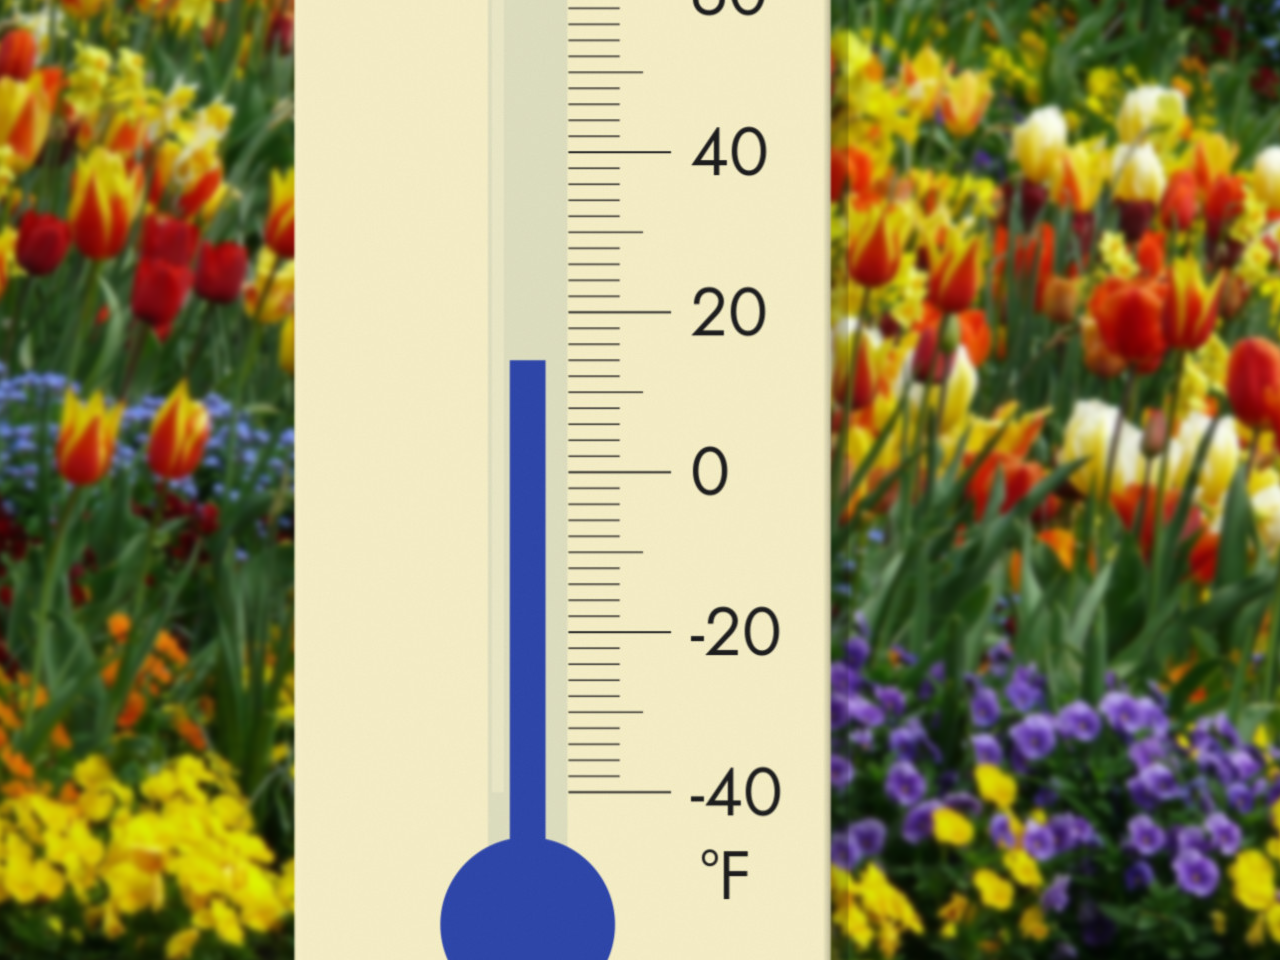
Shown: 14
